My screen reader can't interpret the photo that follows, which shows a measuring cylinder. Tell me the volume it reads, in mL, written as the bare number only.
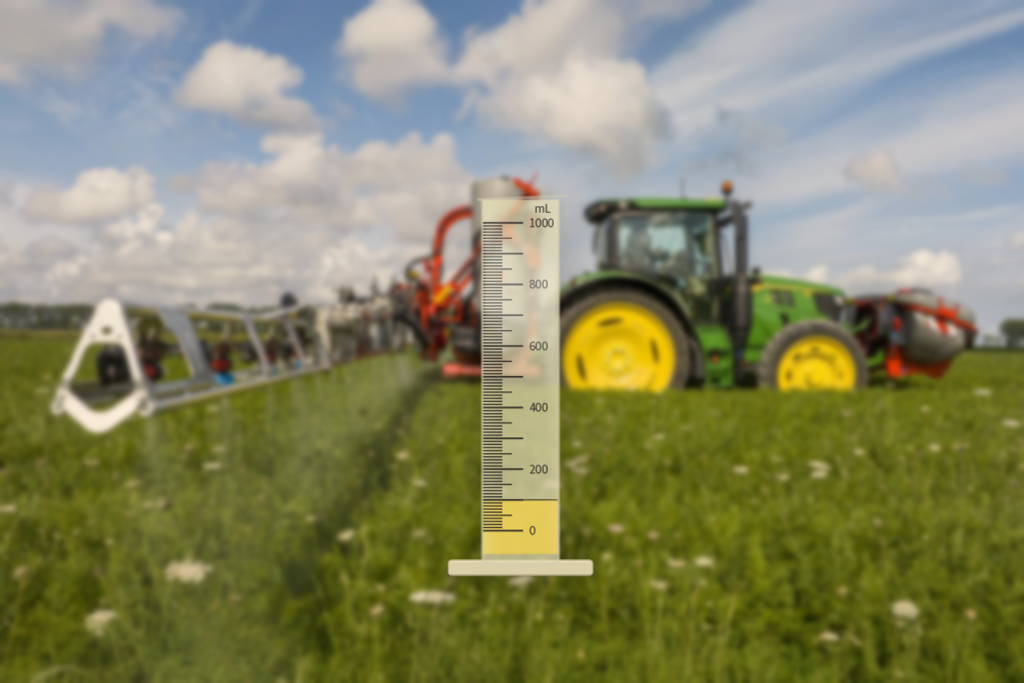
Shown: 100
